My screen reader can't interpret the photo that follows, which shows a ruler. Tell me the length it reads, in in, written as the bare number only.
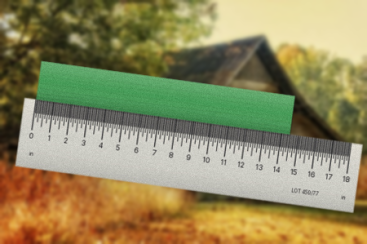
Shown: 14.5
